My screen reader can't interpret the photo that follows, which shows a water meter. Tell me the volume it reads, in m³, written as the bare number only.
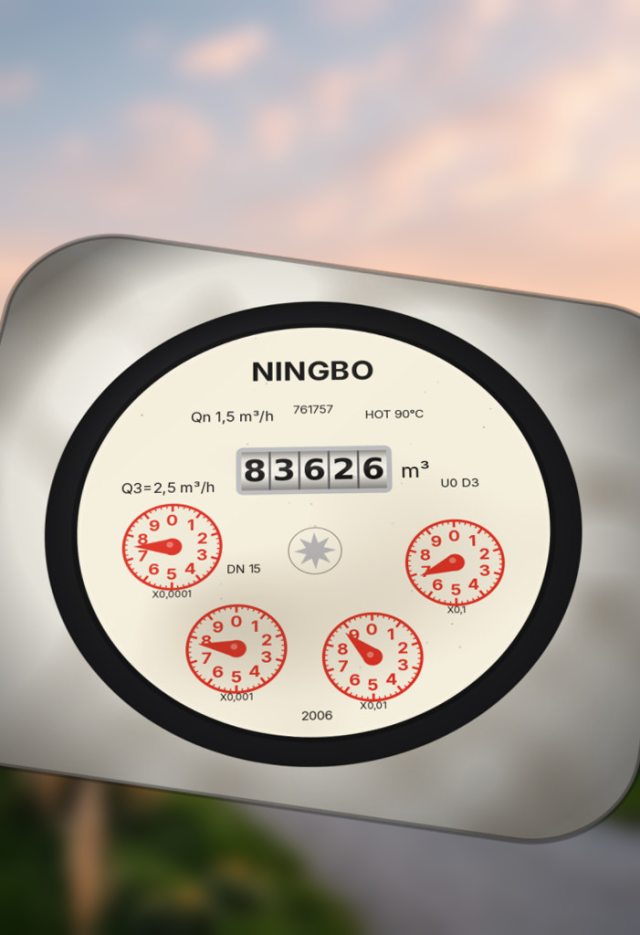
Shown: 83626.6877
